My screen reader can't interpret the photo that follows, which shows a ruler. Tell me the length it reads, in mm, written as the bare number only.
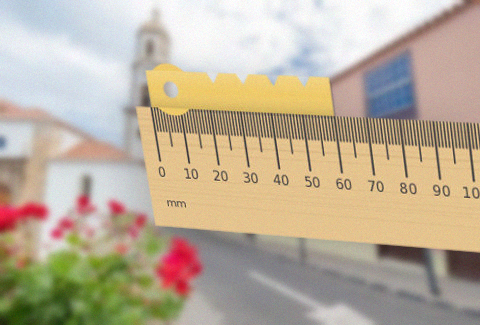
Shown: 60
